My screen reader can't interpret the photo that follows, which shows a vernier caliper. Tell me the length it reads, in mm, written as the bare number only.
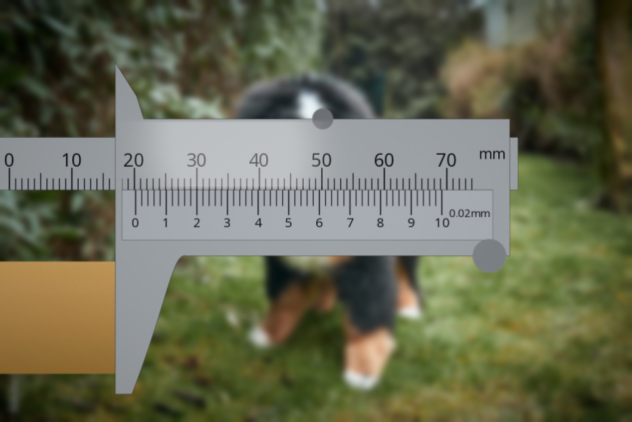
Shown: 20.2
